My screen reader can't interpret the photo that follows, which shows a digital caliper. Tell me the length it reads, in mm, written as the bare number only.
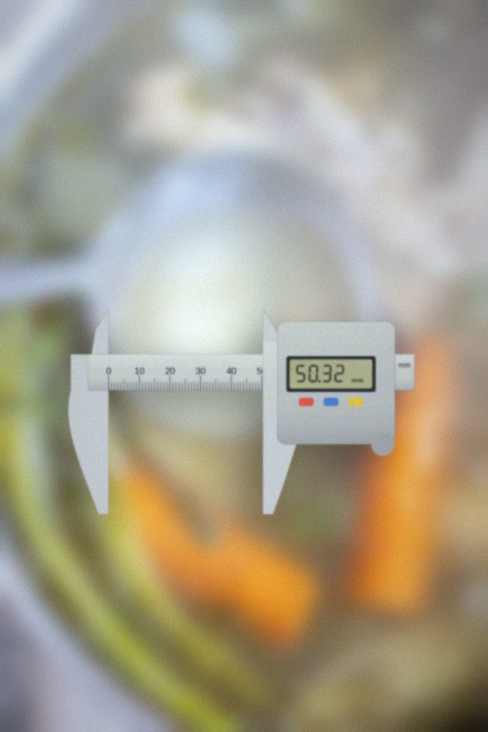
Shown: 50.32
